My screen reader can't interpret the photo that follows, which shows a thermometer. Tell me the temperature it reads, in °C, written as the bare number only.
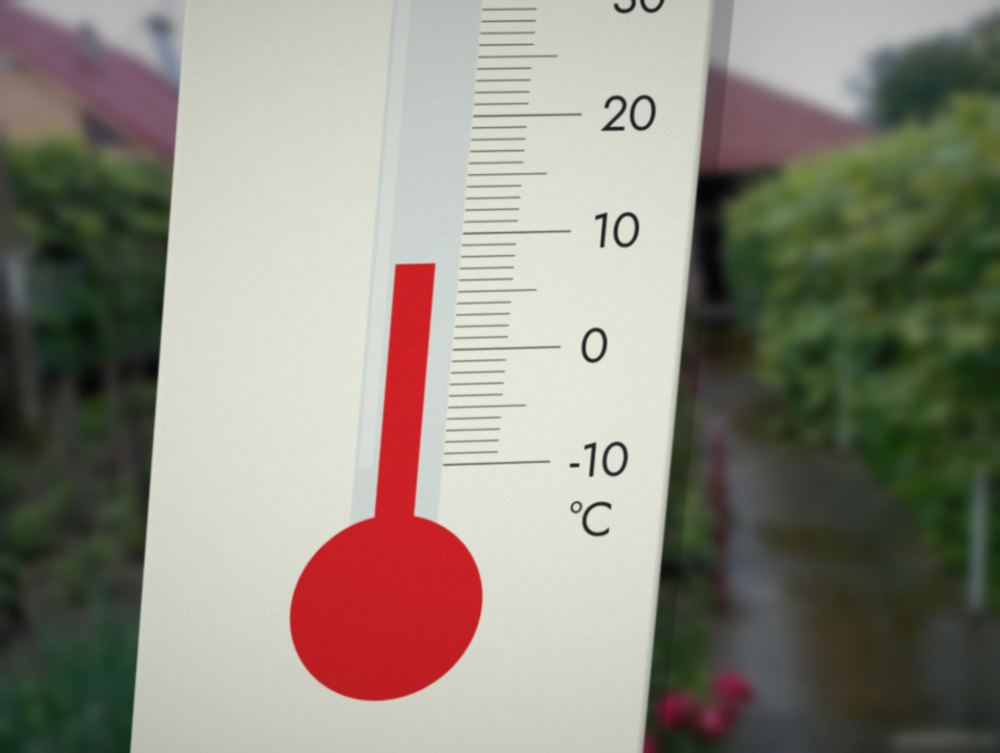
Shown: 7.5
